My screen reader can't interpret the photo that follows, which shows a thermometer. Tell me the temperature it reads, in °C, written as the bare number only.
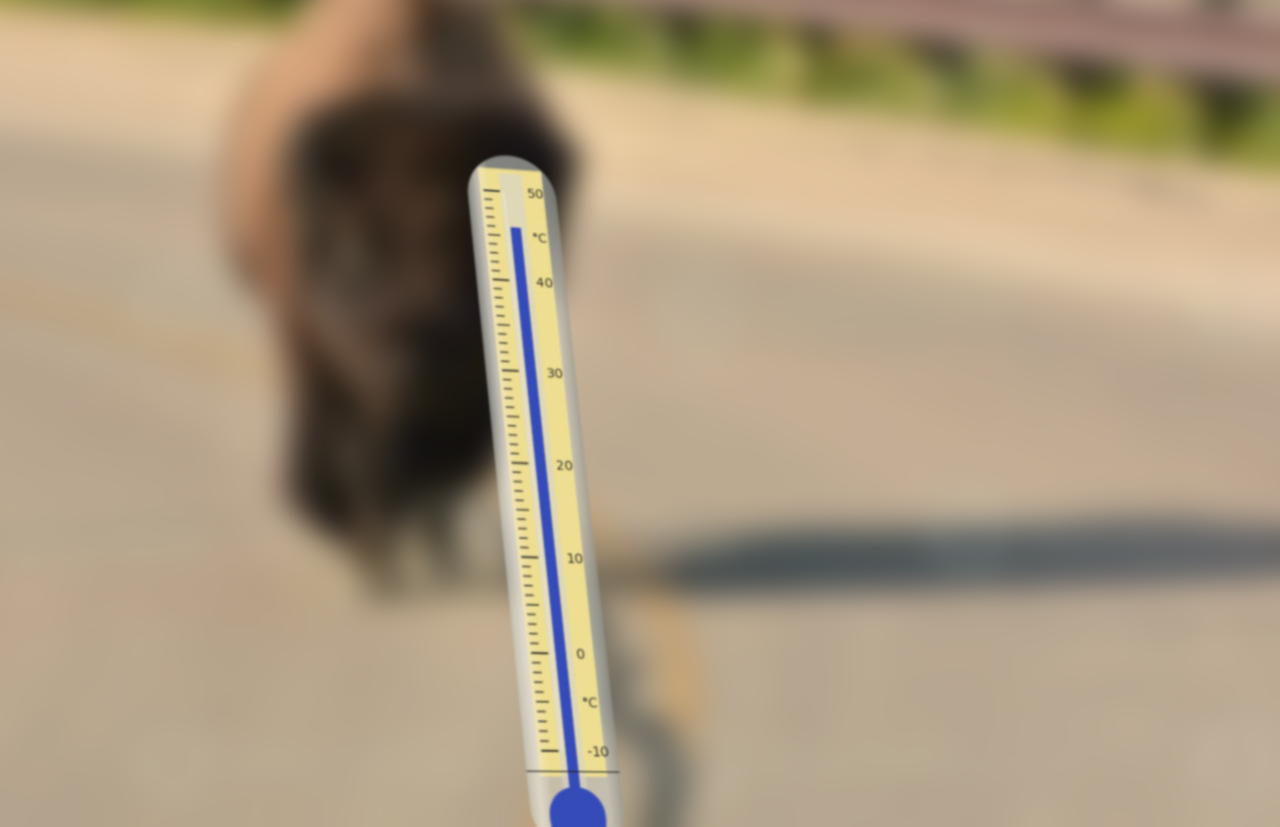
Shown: 46
